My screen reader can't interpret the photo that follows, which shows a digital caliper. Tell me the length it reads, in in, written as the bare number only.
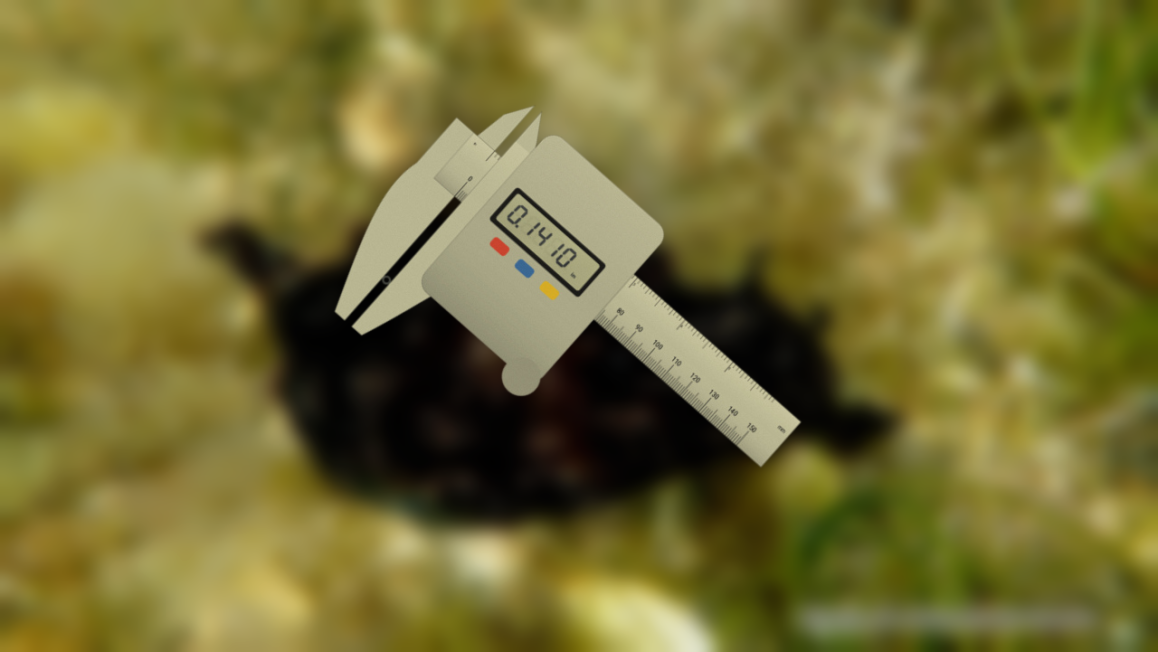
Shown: 0.1410
